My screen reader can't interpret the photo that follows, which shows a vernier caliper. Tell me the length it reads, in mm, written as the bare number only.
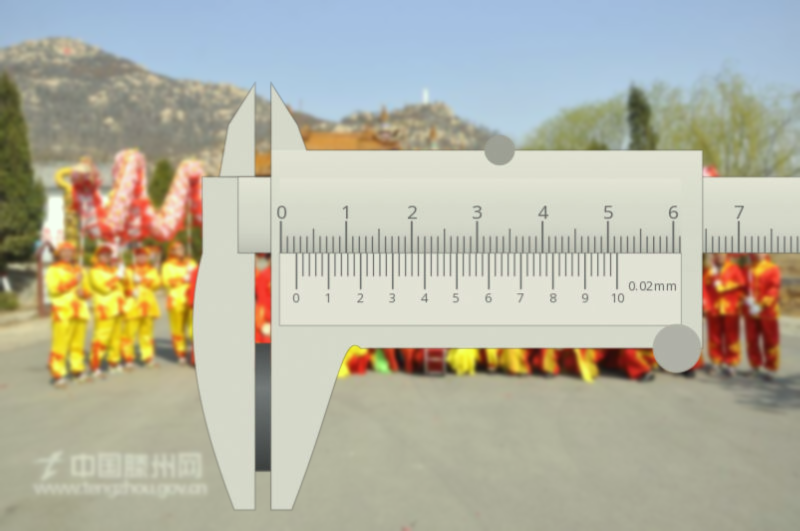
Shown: 2.4
